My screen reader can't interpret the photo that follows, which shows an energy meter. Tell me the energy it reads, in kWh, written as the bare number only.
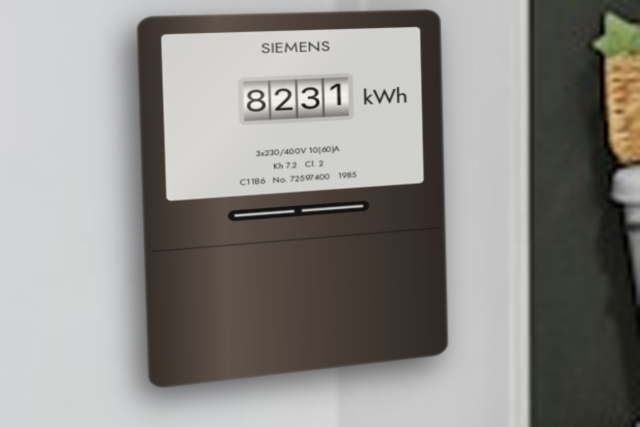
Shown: 8231
